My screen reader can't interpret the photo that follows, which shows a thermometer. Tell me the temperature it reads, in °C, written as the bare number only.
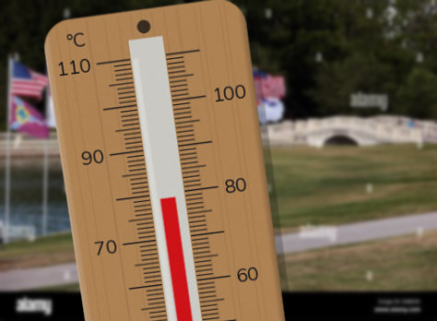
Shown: 79
